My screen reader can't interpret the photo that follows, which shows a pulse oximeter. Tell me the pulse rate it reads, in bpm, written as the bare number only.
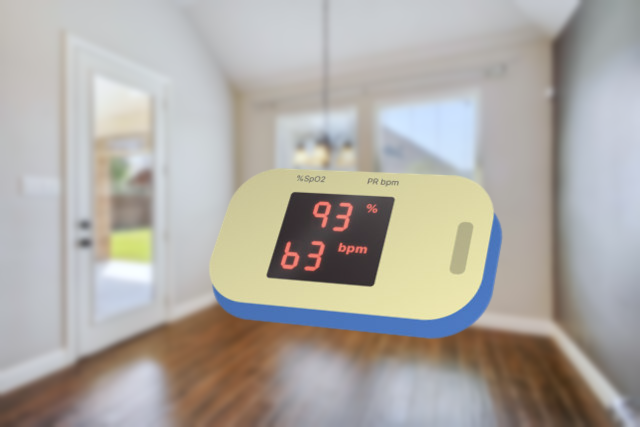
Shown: 63
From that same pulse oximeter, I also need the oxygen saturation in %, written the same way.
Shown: 93
